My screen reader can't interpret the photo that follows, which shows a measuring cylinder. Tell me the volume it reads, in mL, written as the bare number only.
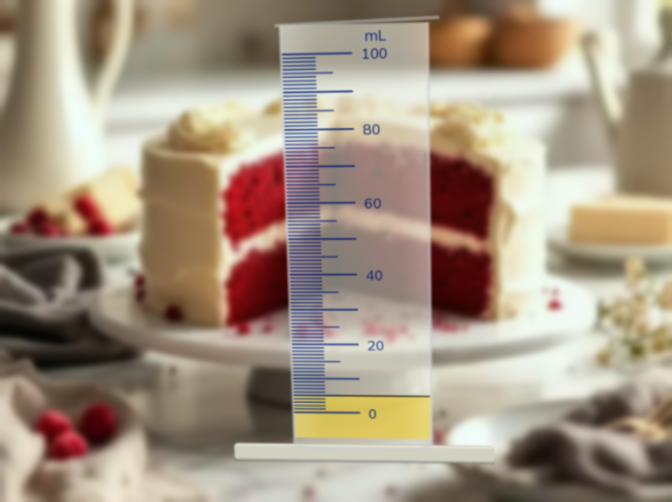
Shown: 5
